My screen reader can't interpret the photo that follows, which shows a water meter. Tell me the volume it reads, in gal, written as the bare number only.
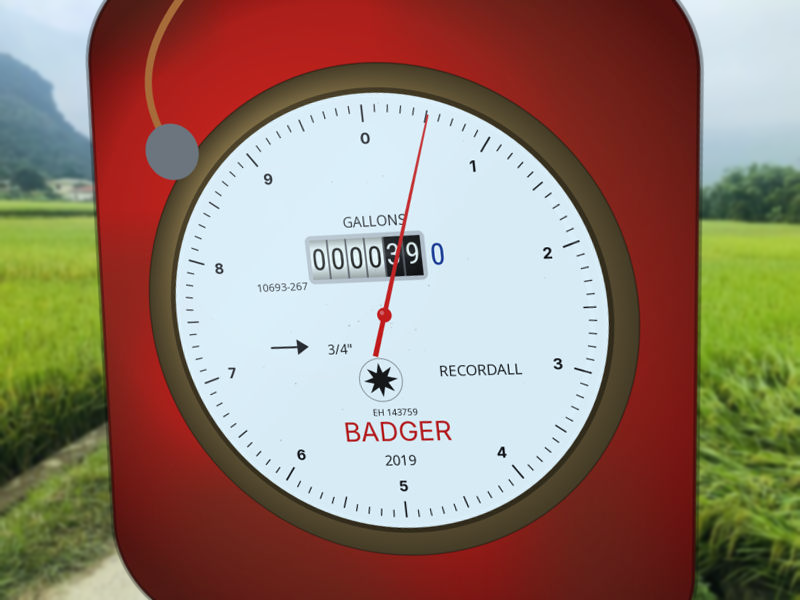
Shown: 390.5
